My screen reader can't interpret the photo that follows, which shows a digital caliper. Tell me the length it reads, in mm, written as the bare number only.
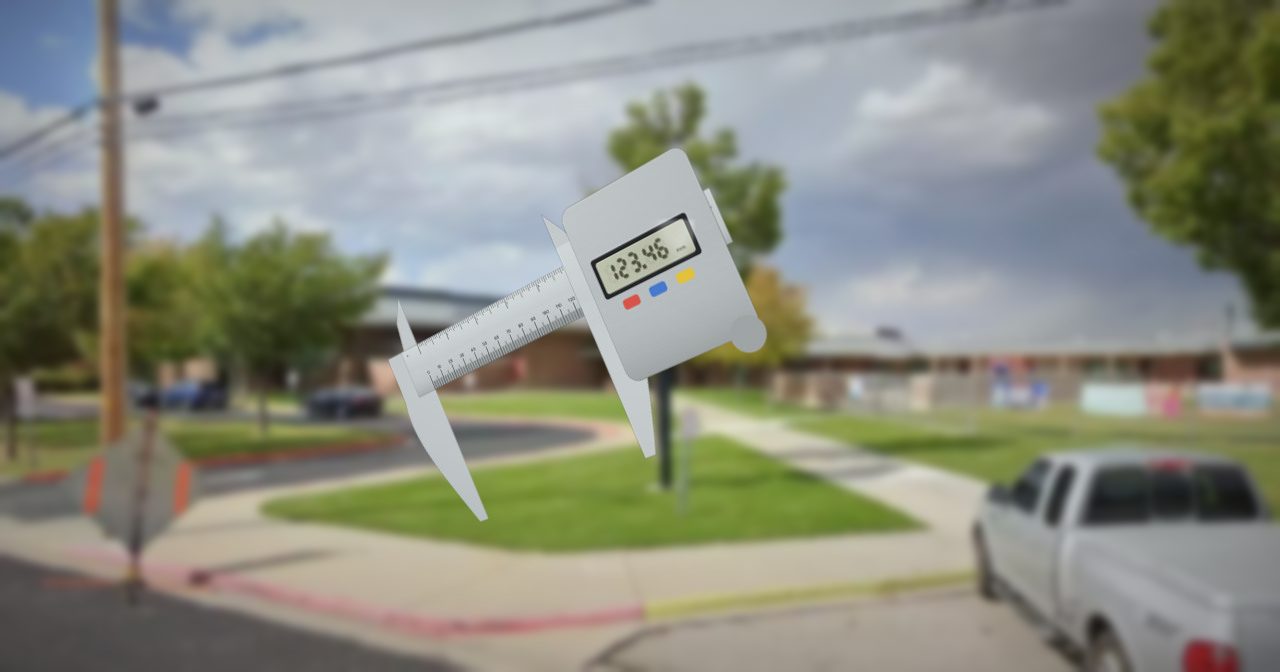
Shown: 123.46
